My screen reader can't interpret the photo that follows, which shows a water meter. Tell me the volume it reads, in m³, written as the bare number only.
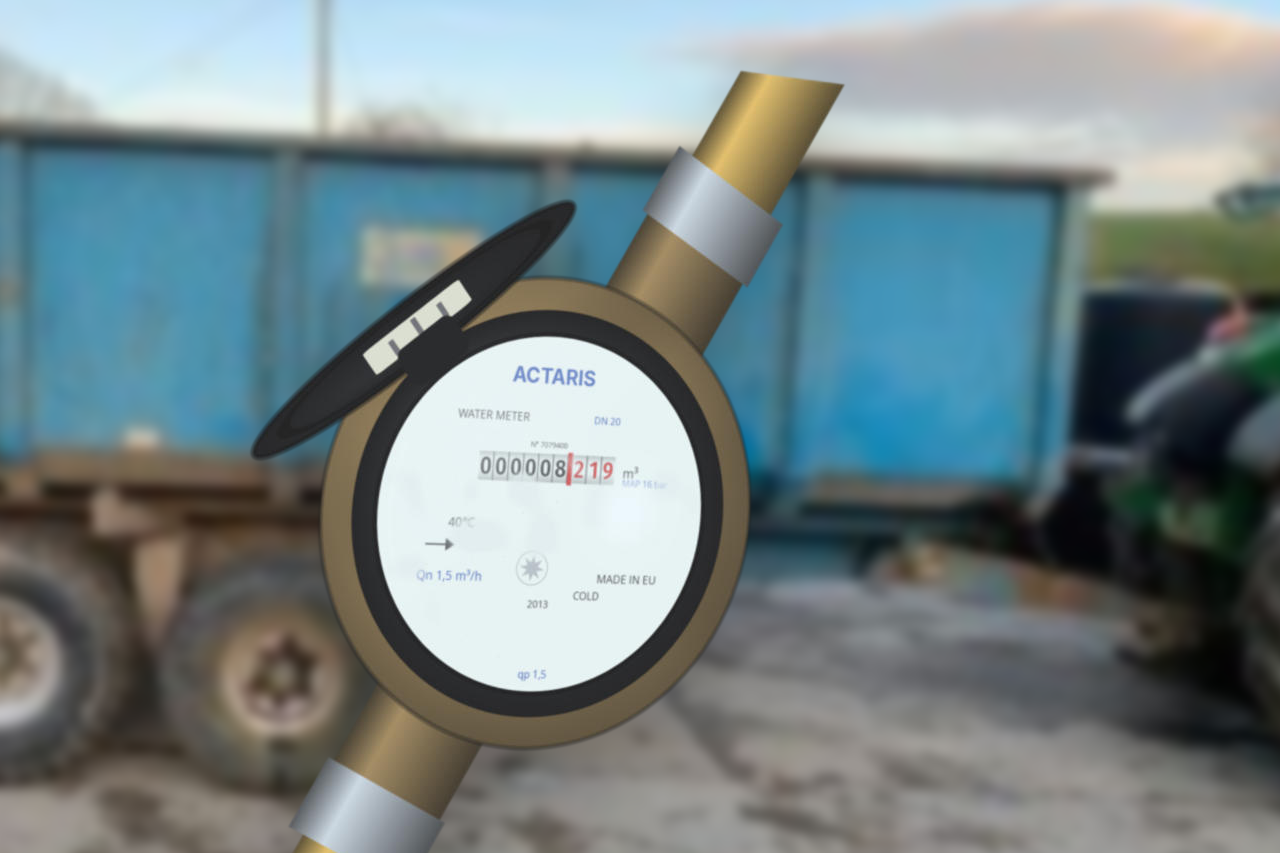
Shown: 8.219
